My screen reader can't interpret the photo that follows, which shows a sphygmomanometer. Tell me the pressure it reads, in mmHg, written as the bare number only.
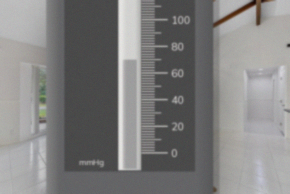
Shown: 70
